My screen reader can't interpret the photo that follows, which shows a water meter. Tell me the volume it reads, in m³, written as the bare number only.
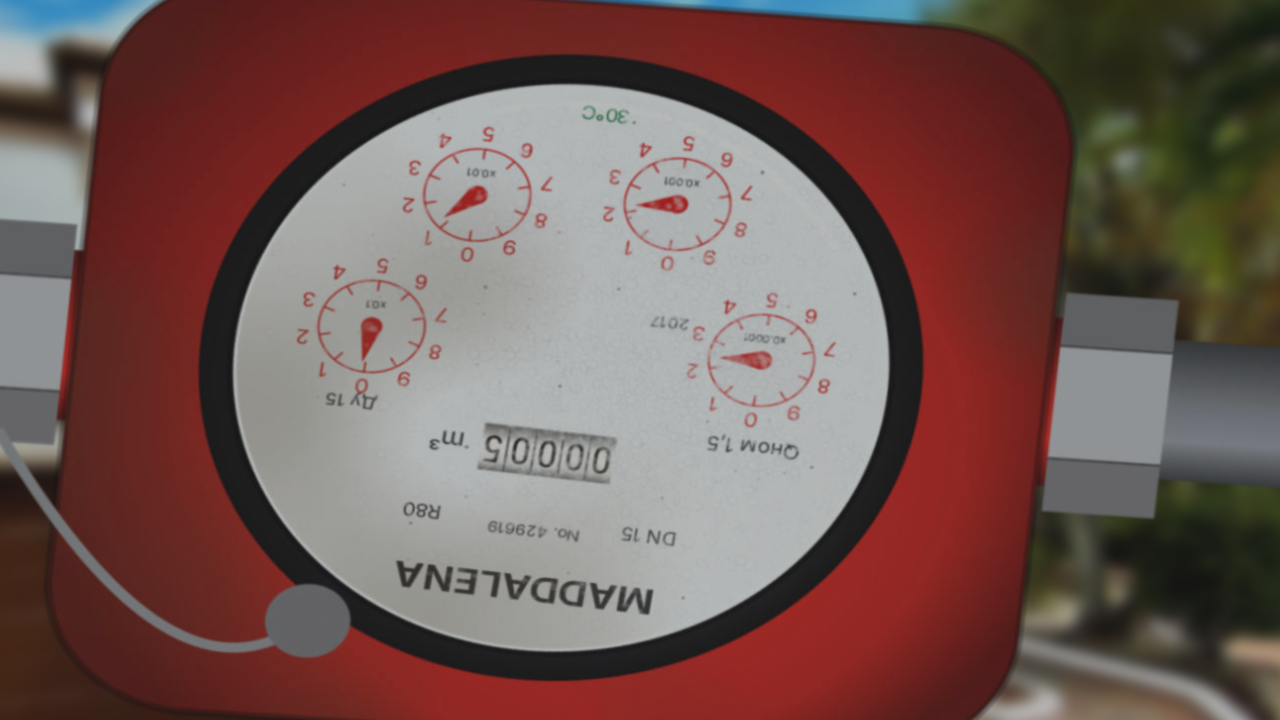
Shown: 5.0122
